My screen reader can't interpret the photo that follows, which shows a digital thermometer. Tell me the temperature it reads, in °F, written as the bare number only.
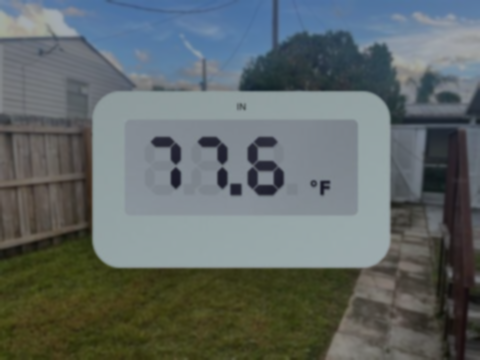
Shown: 77.6
